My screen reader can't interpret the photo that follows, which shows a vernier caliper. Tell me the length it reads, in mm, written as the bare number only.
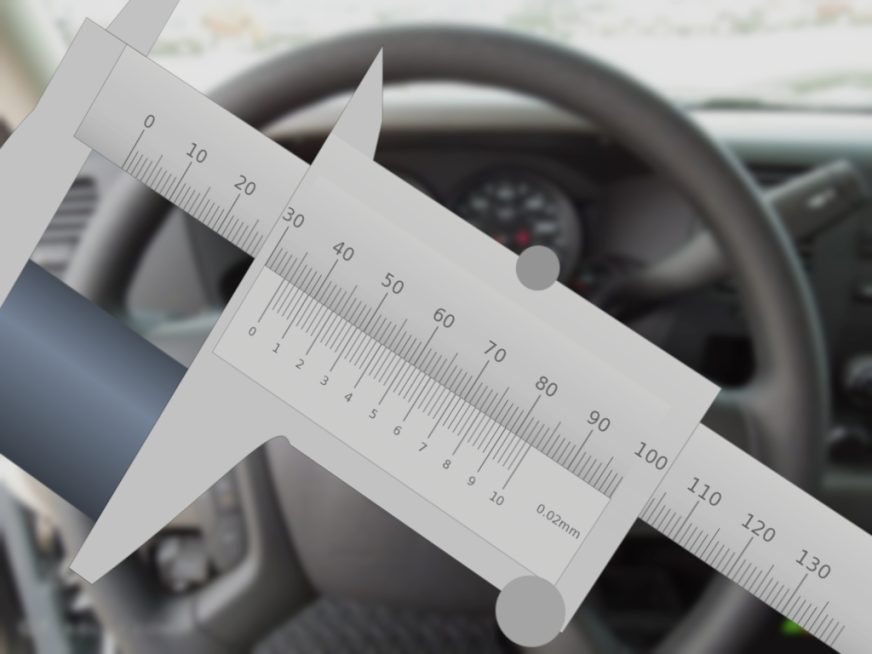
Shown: 34.0
